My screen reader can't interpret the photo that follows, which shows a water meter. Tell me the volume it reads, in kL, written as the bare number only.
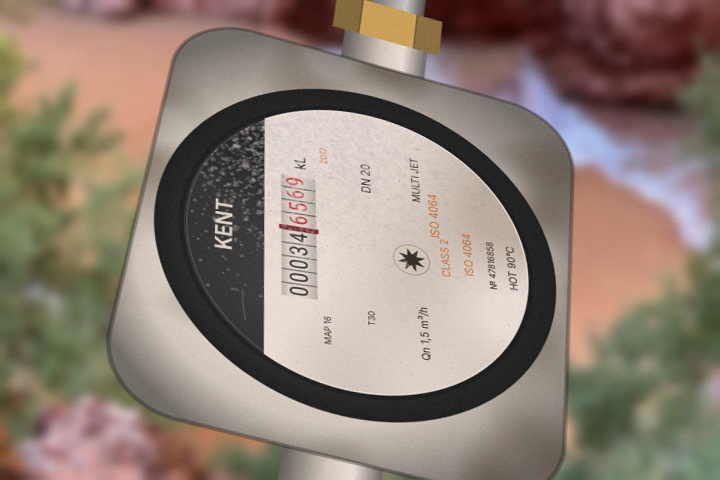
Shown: 34.6569
